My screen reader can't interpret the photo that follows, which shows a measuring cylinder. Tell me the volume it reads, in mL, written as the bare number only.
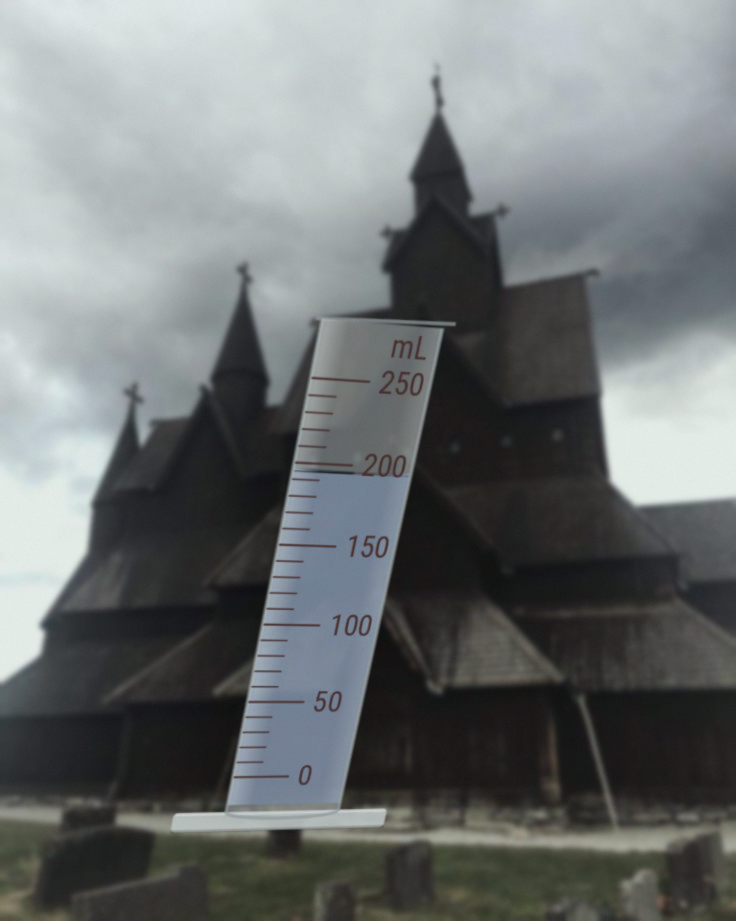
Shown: 195
